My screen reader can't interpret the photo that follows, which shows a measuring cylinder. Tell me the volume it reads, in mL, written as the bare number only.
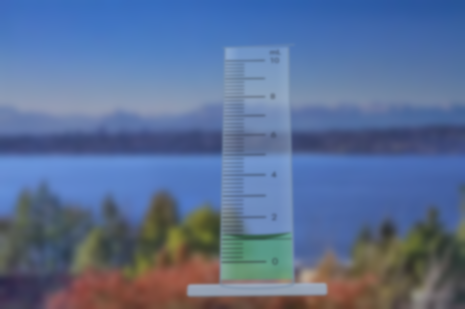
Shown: 1
